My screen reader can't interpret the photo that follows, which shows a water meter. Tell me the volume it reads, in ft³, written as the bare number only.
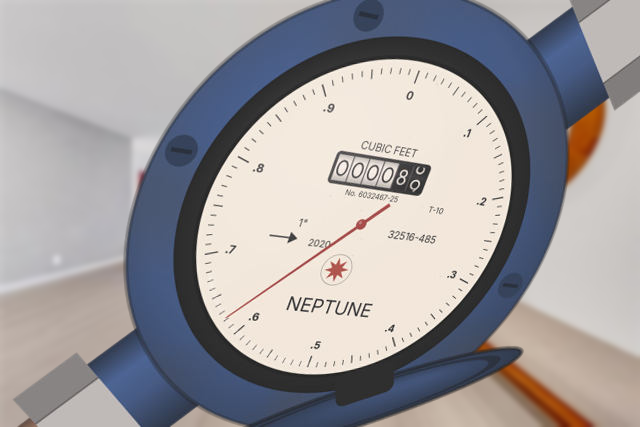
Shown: 88.62
